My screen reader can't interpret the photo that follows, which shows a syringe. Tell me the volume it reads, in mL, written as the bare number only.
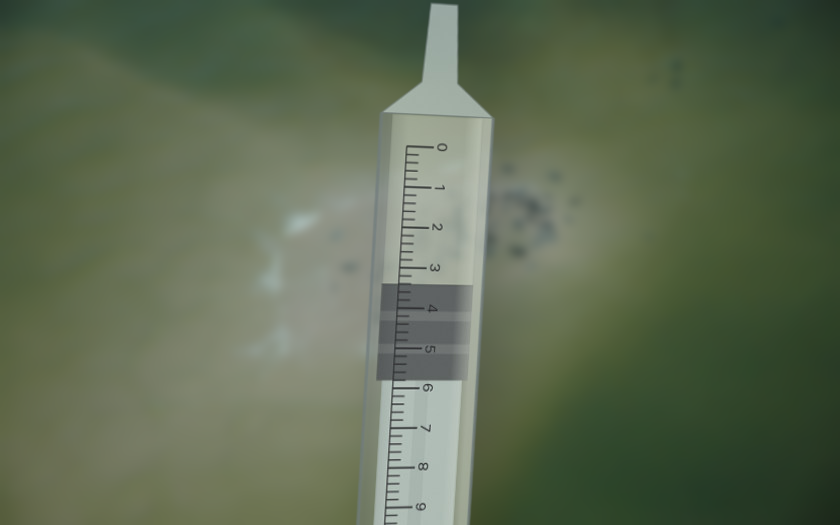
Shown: 3.4
